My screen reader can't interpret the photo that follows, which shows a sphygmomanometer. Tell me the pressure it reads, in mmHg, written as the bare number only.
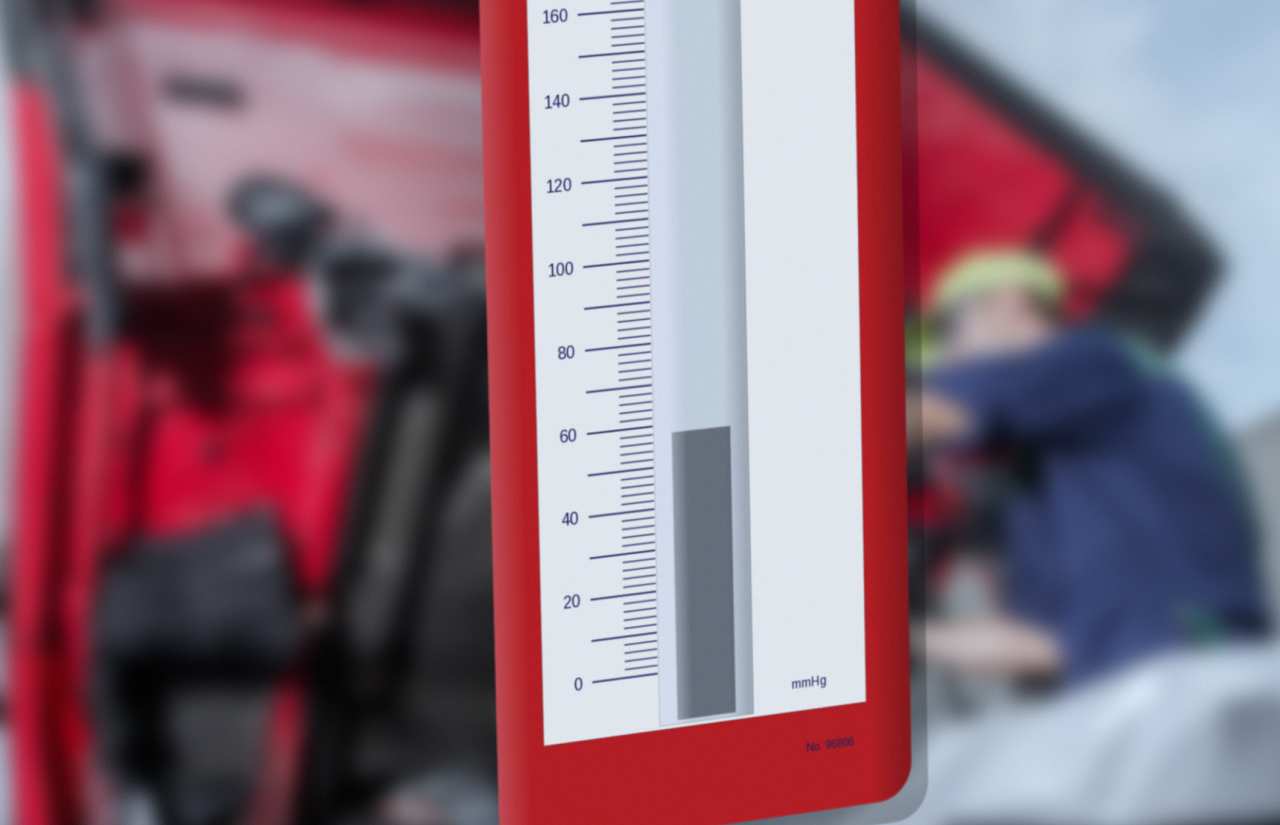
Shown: 58
